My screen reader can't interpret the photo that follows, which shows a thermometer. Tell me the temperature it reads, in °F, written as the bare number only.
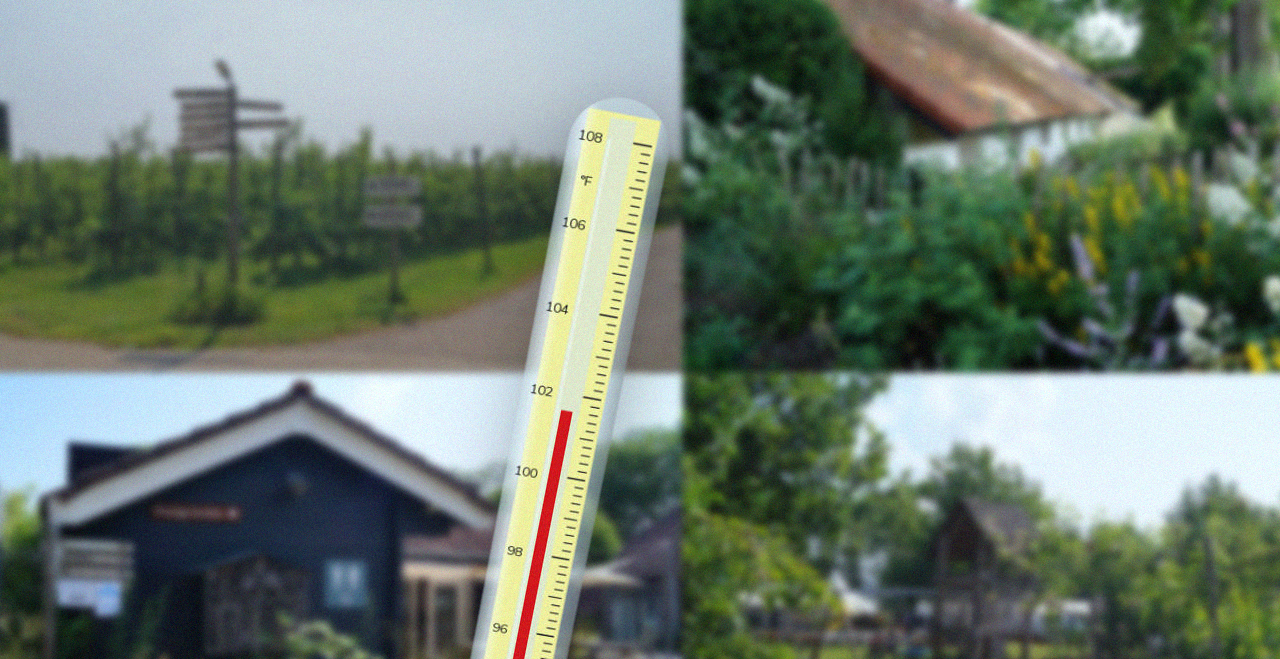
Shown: 101.6
